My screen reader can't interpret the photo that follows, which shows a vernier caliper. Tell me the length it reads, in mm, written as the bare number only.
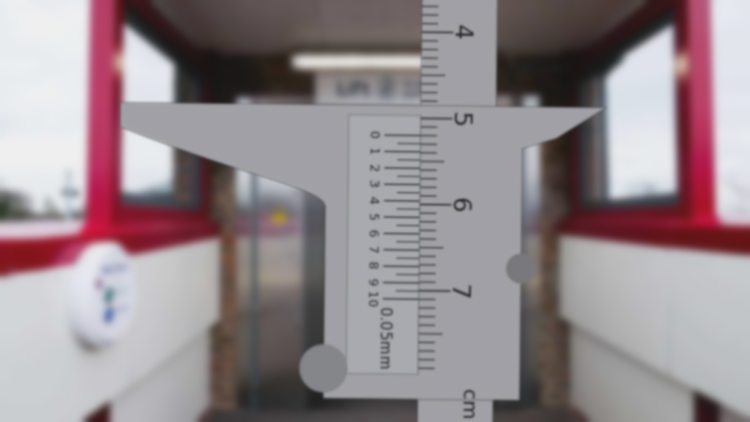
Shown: 52.0
